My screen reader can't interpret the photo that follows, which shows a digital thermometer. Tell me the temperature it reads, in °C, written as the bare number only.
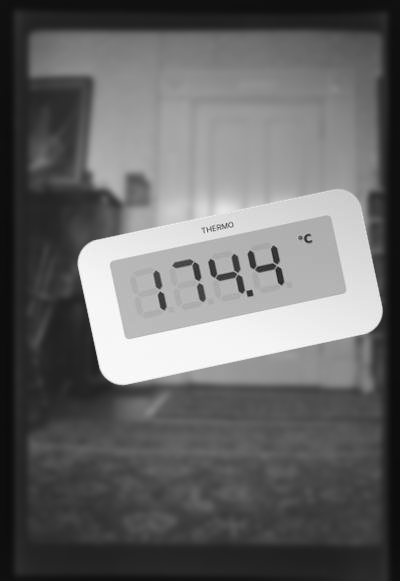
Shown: 174.4
